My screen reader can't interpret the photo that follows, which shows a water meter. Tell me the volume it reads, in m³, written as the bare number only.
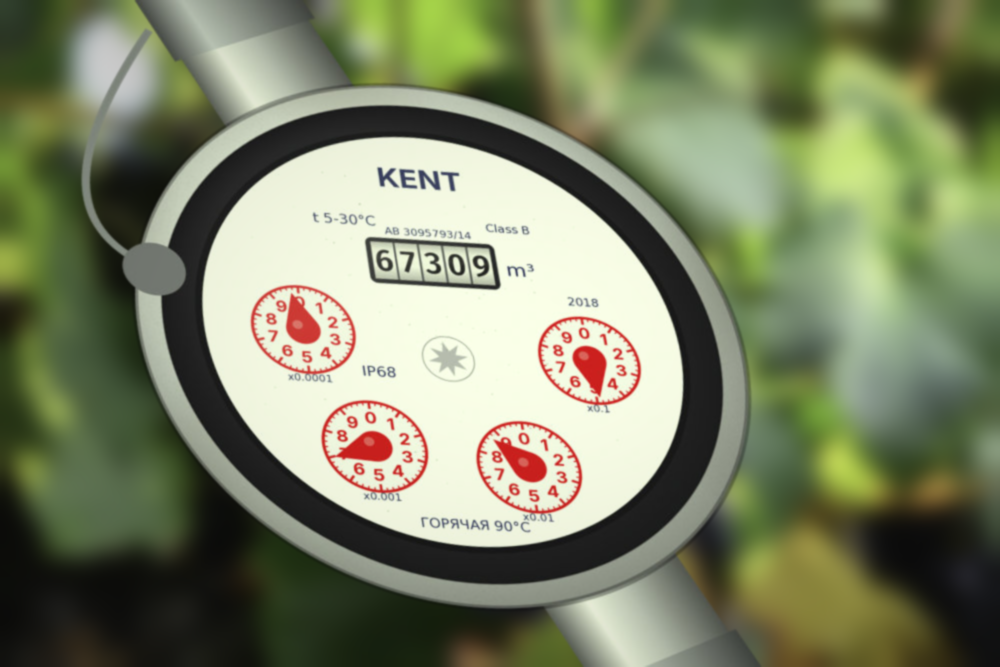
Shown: 67309.4869
